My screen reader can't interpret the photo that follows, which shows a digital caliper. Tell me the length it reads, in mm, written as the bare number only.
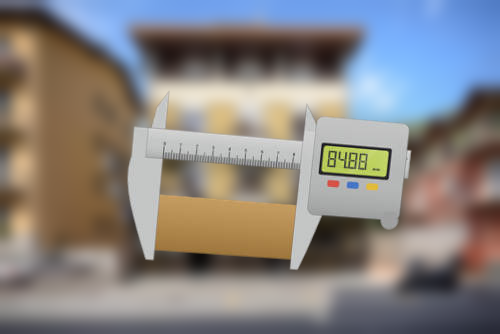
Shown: 84.88
